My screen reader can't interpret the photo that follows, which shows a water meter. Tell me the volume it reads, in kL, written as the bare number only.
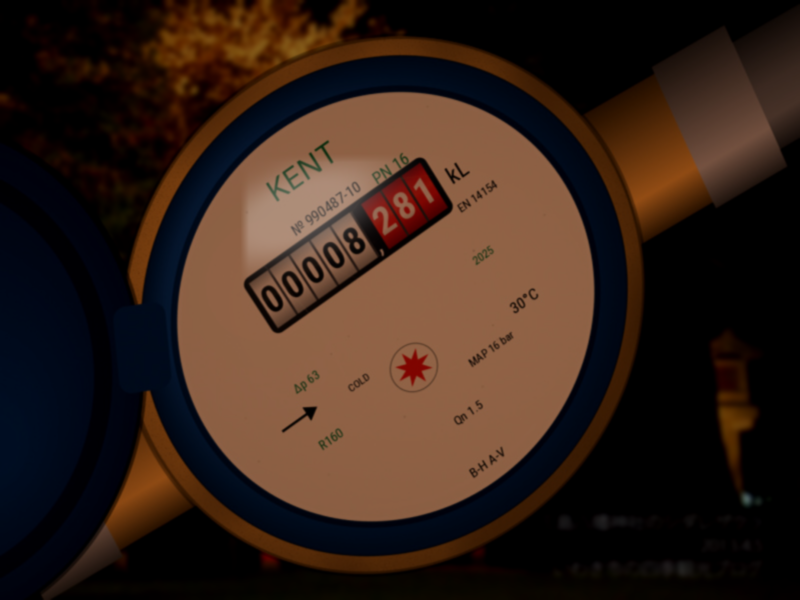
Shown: 8.281
